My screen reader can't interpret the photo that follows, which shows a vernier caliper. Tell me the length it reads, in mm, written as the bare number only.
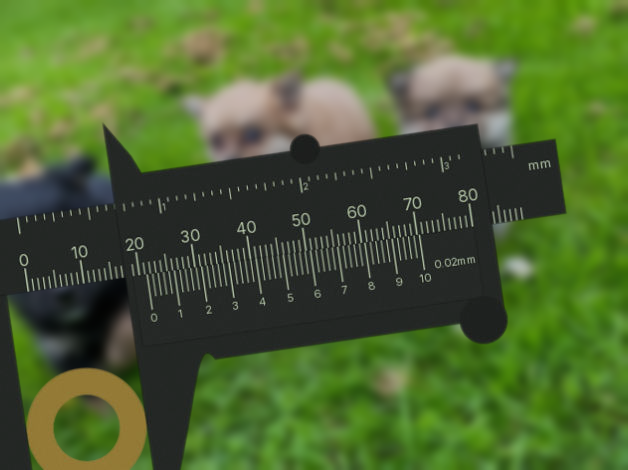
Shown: 21.4
